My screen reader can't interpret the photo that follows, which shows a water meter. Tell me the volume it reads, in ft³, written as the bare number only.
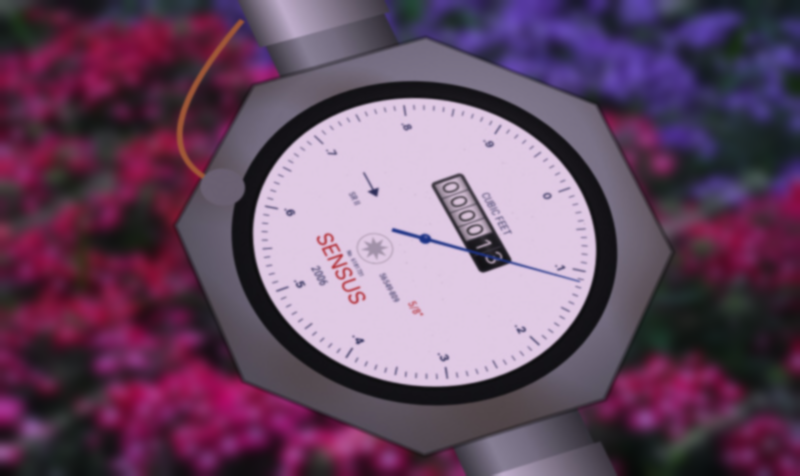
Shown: 13.11
